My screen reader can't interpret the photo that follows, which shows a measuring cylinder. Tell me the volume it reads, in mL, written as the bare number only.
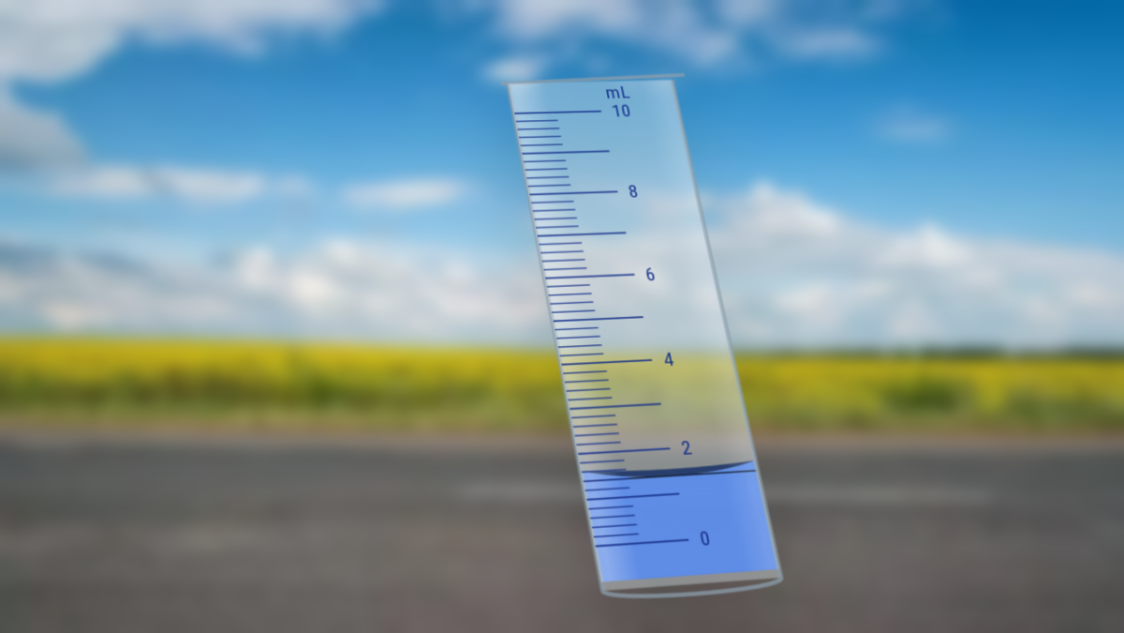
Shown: 1.4
